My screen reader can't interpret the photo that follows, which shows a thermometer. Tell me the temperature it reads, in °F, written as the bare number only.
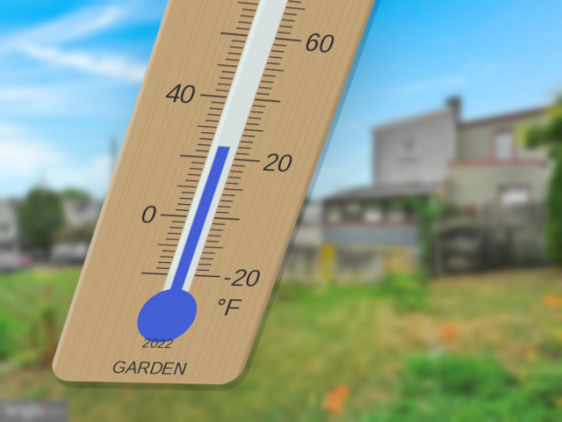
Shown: 24
